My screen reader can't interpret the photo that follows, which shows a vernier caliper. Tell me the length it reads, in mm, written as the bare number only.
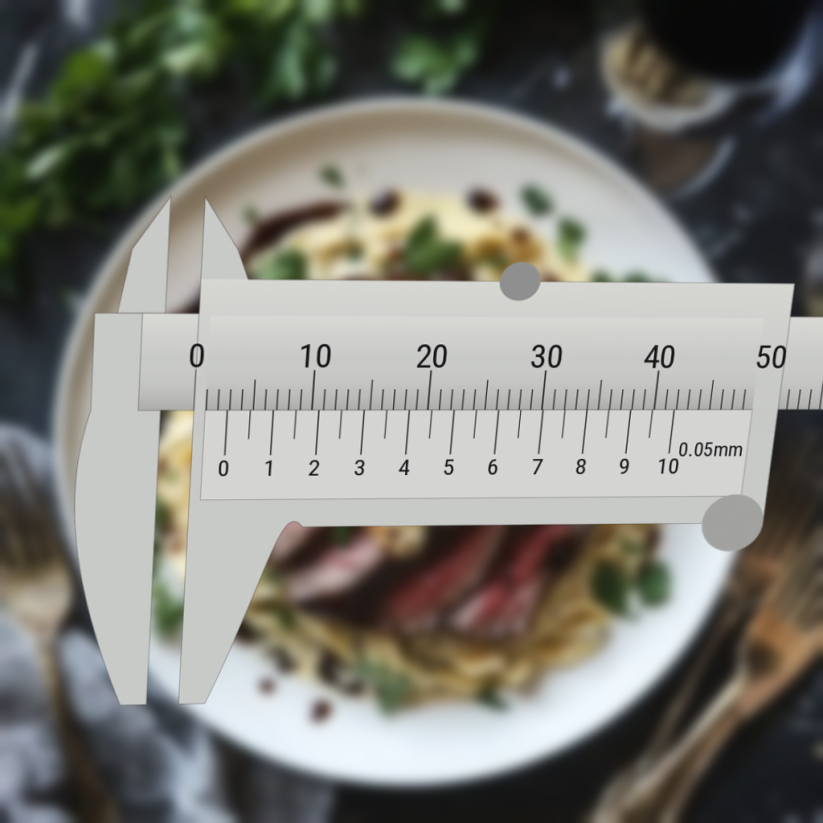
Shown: 2.8
